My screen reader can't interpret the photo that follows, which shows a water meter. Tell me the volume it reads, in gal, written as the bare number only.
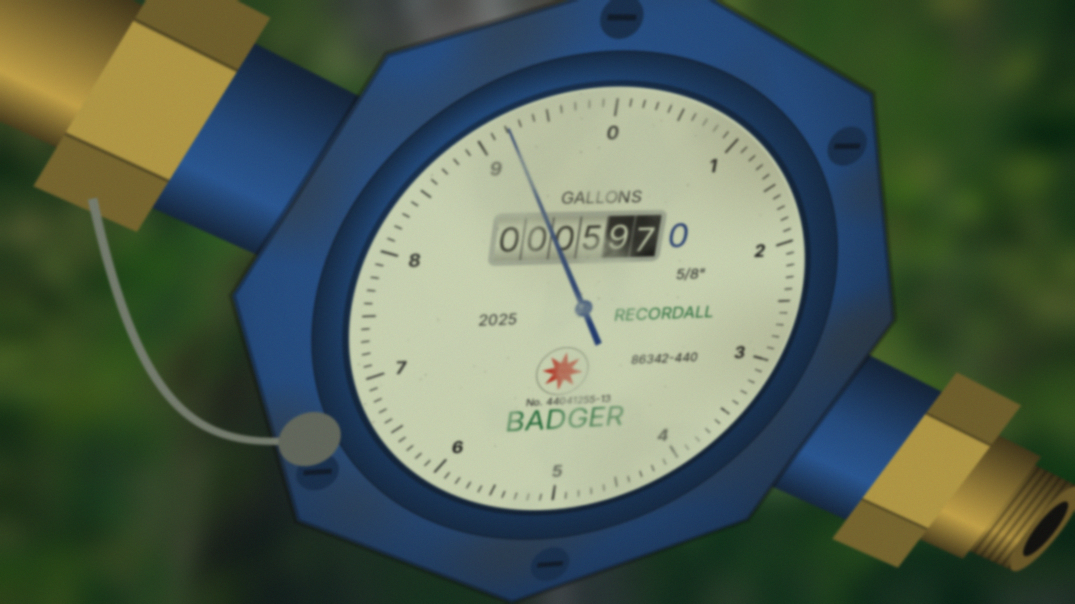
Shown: 5969.2
